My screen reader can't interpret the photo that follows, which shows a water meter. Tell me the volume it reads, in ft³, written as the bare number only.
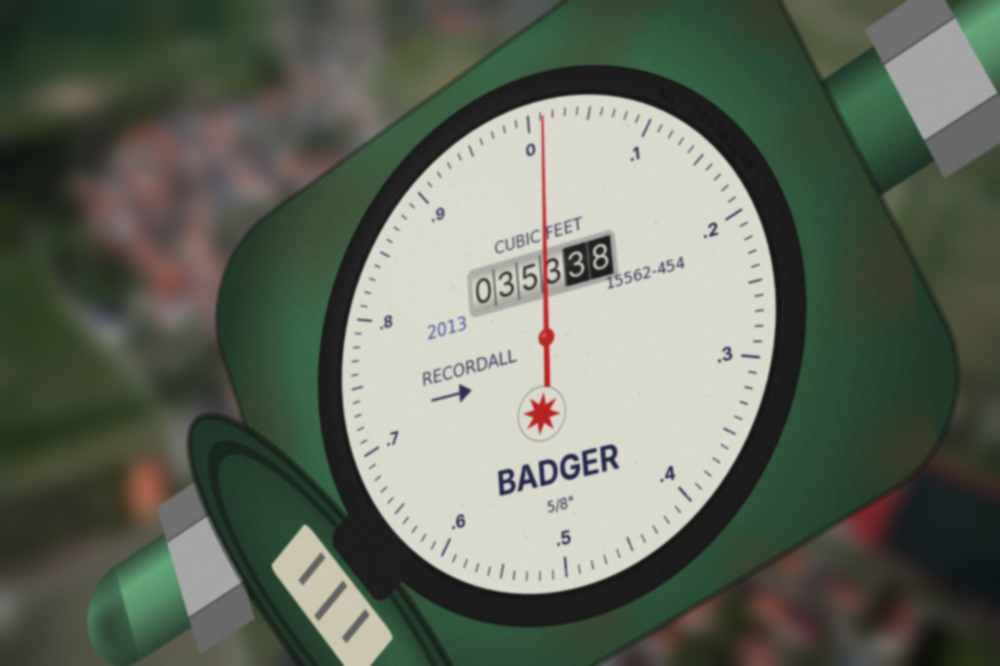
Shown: 35338.01
